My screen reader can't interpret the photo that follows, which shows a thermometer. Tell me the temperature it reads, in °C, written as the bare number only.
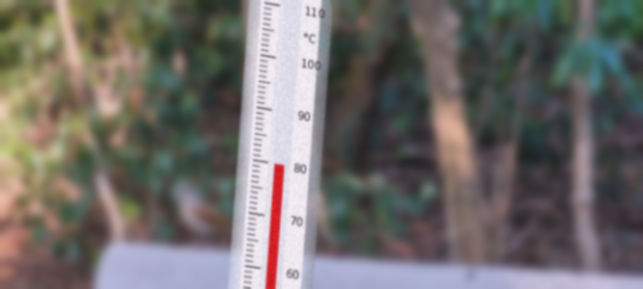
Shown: 80
